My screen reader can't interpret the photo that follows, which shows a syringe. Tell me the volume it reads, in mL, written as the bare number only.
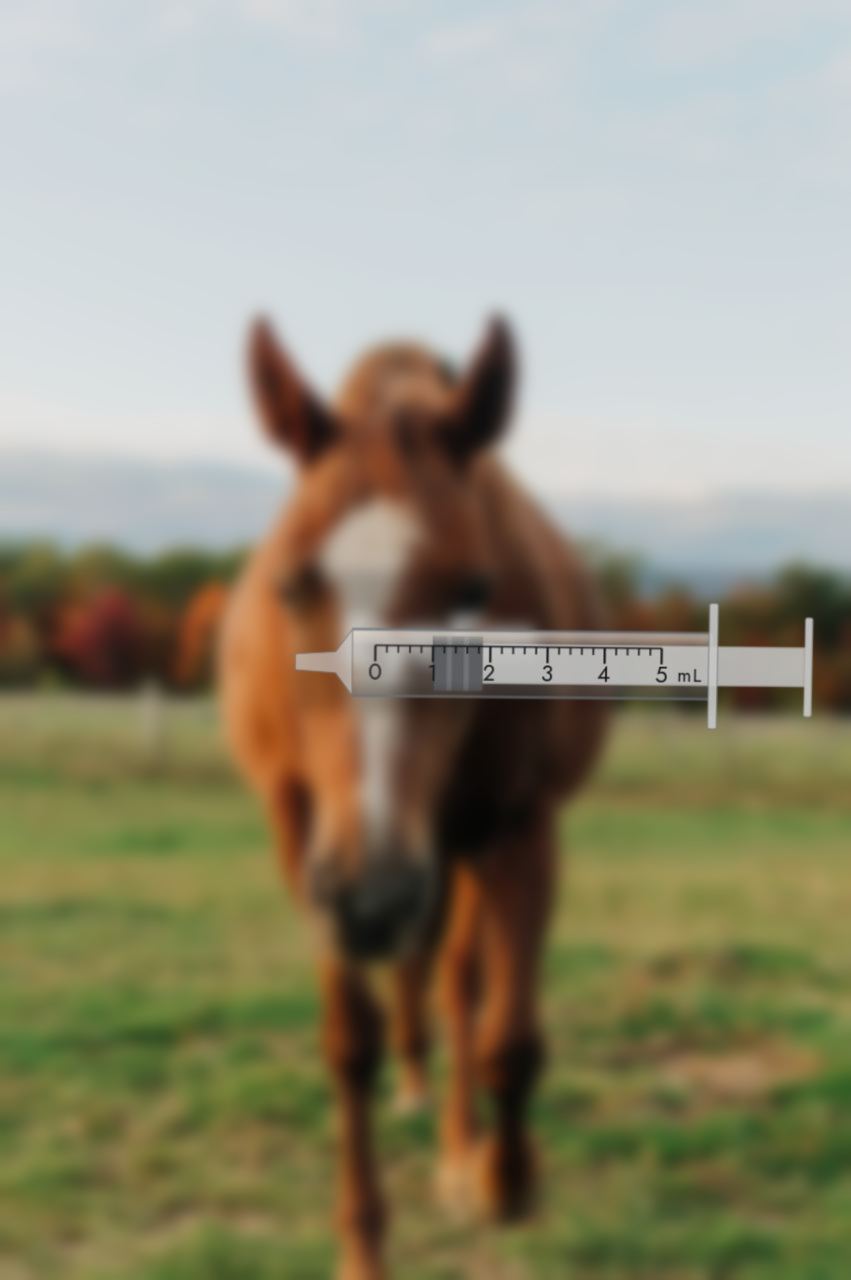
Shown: 1
